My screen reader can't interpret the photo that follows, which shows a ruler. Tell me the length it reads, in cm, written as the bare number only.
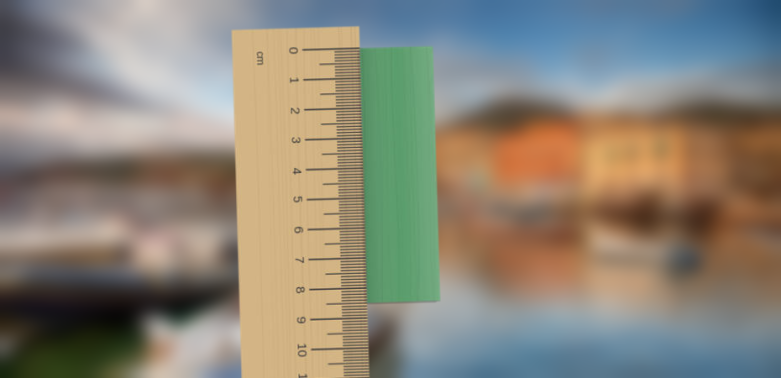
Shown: 8.5
